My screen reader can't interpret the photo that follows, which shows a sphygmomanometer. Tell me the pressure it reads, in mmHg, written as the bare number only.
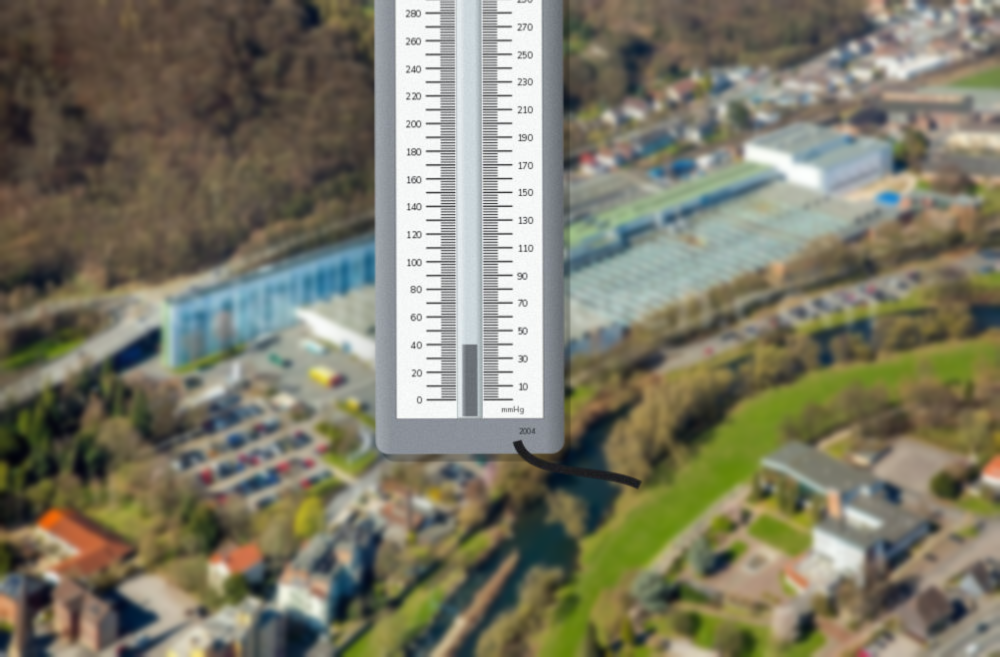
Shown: 40
